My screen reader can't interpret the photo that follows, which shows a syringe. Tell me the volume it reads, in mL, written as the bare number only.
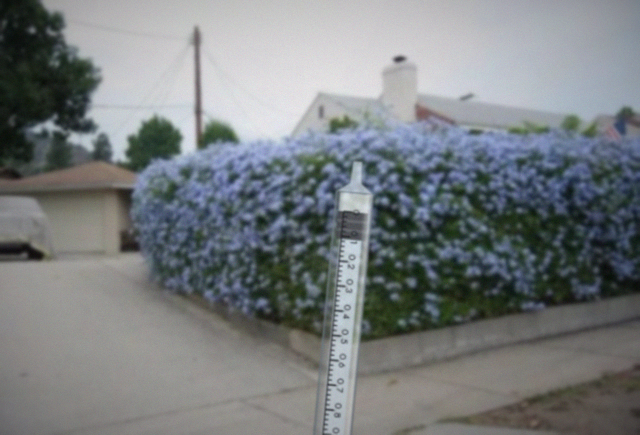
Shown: 0
